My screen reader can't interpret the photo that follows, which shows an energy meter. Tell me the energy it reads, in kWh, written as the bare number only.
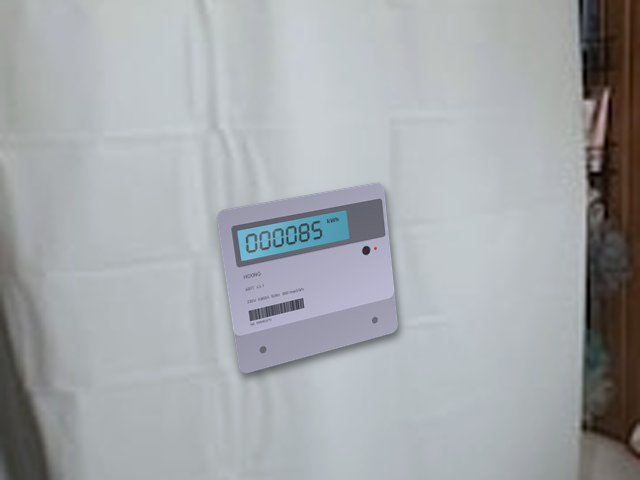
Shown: 85
